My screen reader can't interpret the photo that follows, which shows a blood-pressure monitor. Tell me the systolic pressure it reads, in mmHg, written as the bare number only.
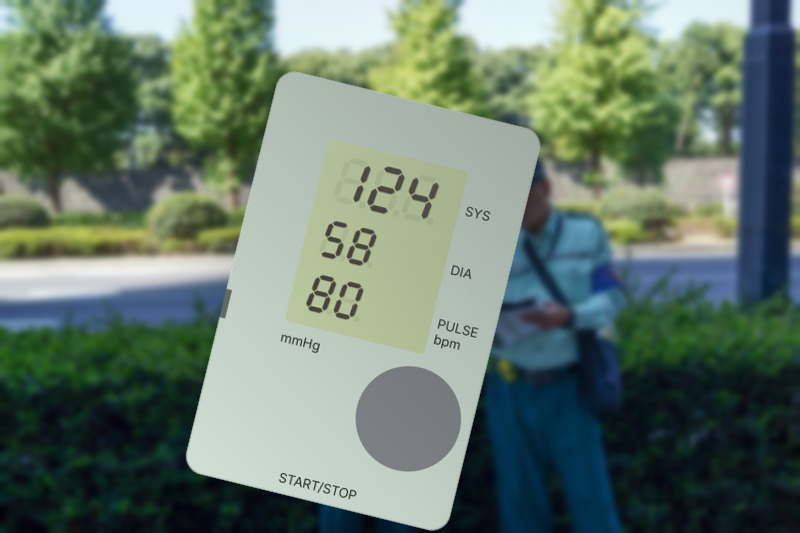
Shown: 124
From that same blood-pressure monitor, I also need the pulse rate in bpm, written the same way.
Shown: 80
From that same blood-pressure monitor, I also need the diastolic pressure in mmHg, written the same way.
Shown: 58
